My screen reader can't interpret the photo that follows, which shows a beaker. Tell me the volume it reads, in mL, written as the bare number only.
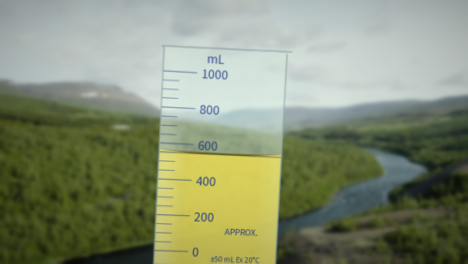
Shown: 550
